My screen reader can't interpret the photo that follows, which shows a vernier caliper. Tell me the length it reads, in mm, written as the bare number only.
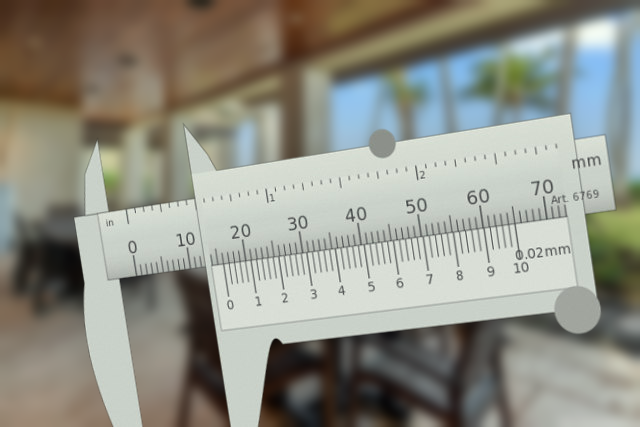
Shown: 16.0
